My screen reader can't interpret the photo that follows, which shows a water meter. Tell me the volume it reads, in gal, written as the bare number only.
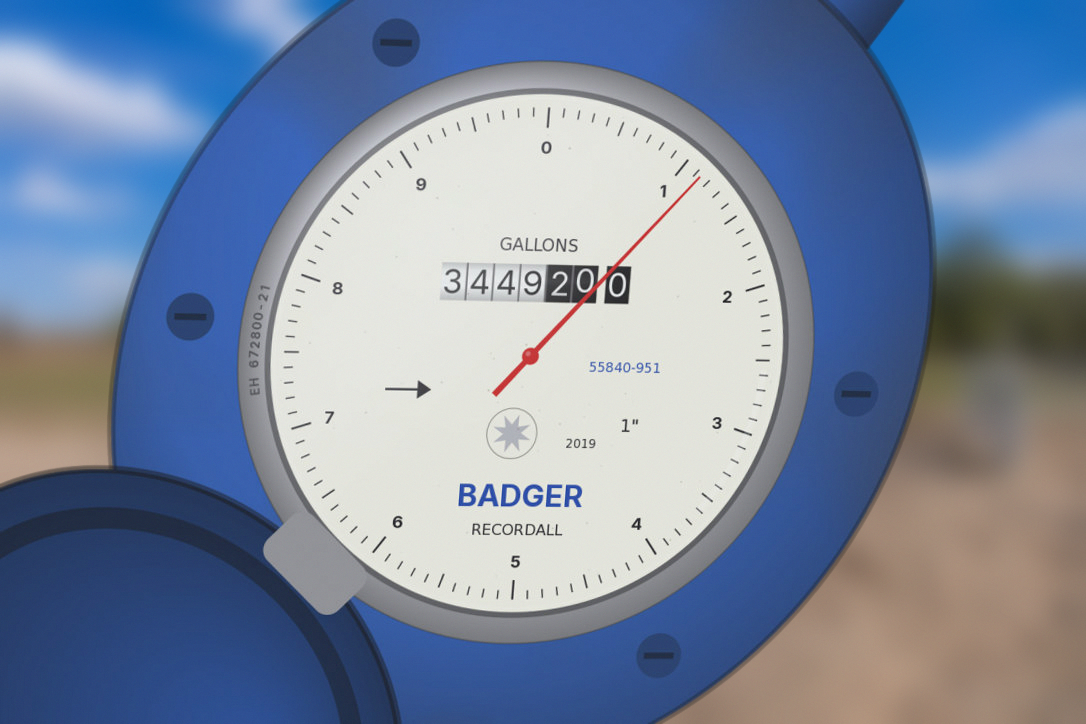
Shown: 3449201.1
